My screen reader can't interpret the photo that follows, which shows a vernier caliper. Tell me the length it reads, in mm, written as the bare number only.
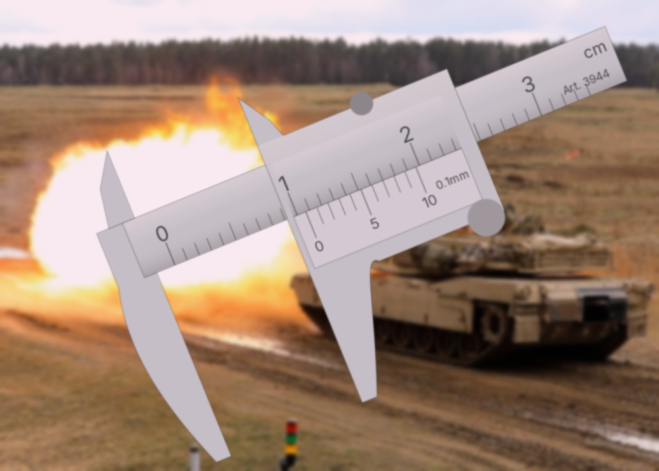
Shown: 10.7
